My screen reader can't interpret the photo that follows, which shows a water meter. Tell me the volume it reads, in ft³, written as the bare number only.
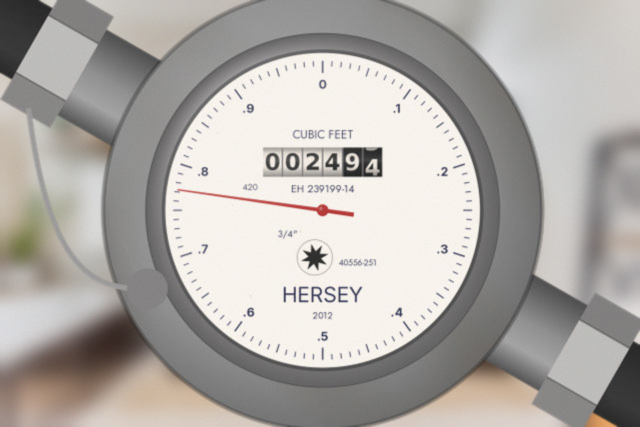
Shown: 2493.77
